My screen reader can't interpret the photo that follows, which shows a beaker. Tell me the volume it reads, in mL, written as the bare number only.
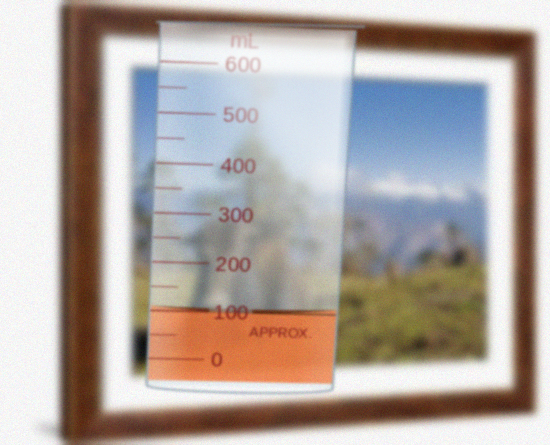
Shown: 100
